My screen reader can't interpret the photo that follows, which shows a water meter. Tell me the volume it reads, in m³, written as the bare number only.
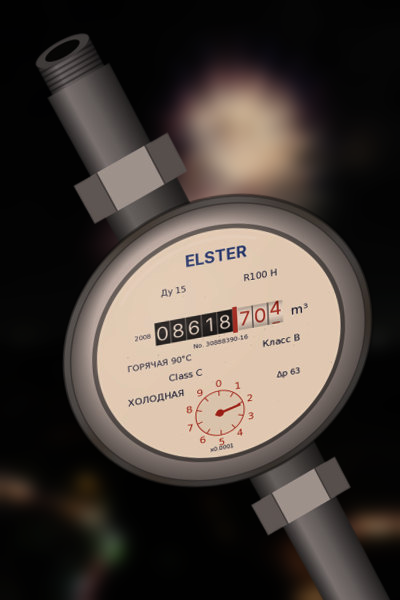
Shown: 8618.7042
